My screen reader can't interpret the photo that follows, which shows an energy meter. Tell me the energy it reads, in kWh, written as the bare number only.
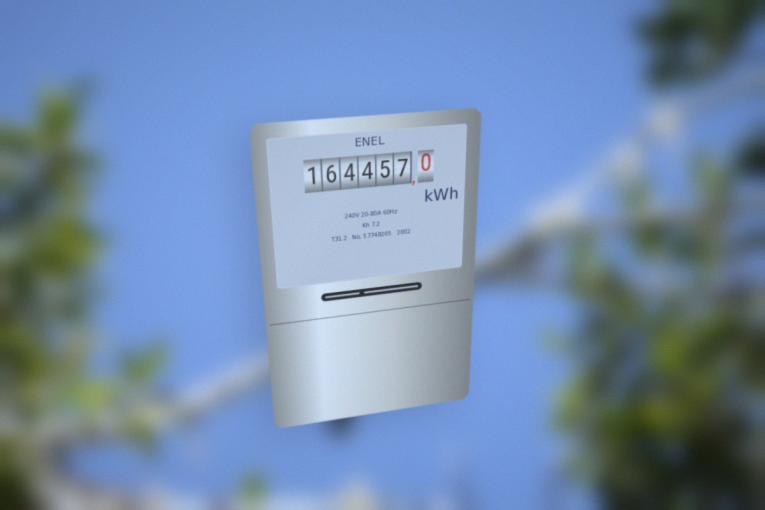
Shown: 164457.0
